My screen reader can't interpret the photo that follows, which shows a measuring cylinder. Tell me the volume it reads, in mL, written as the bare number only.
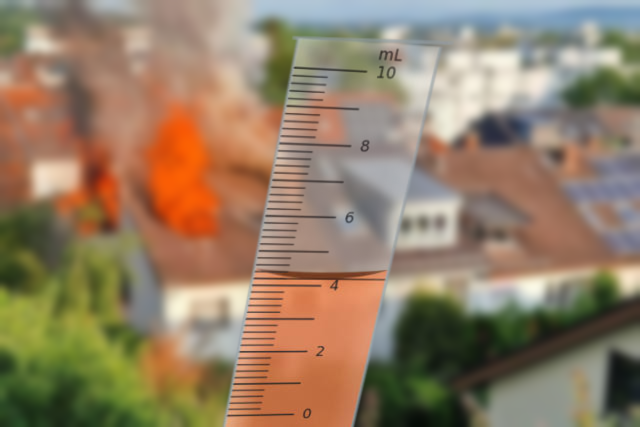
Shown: 4.2
